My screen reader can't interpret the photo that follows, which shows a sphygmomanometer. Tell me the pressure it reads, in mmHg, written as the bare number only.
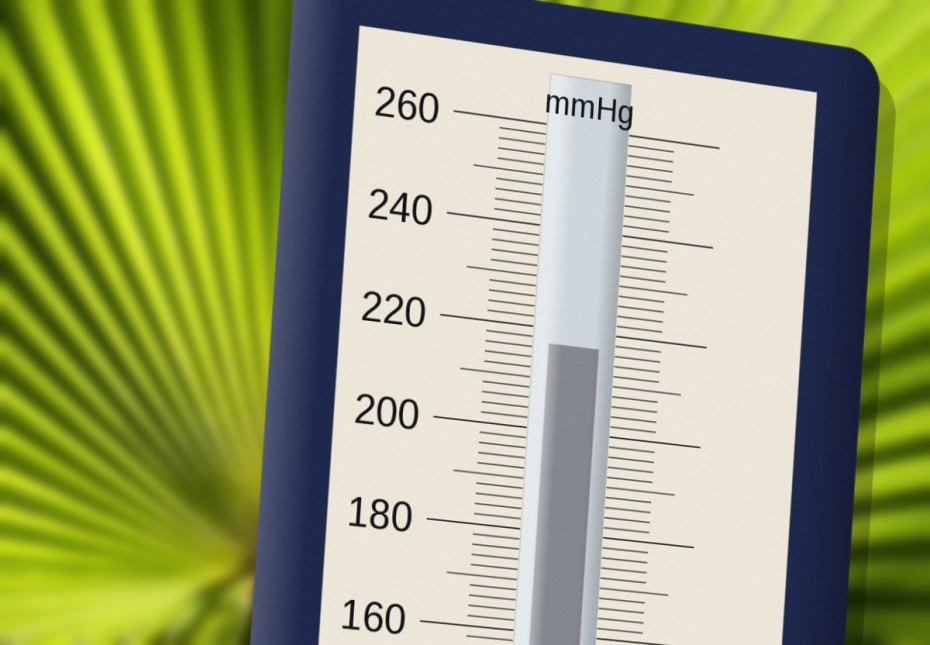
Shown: 217
